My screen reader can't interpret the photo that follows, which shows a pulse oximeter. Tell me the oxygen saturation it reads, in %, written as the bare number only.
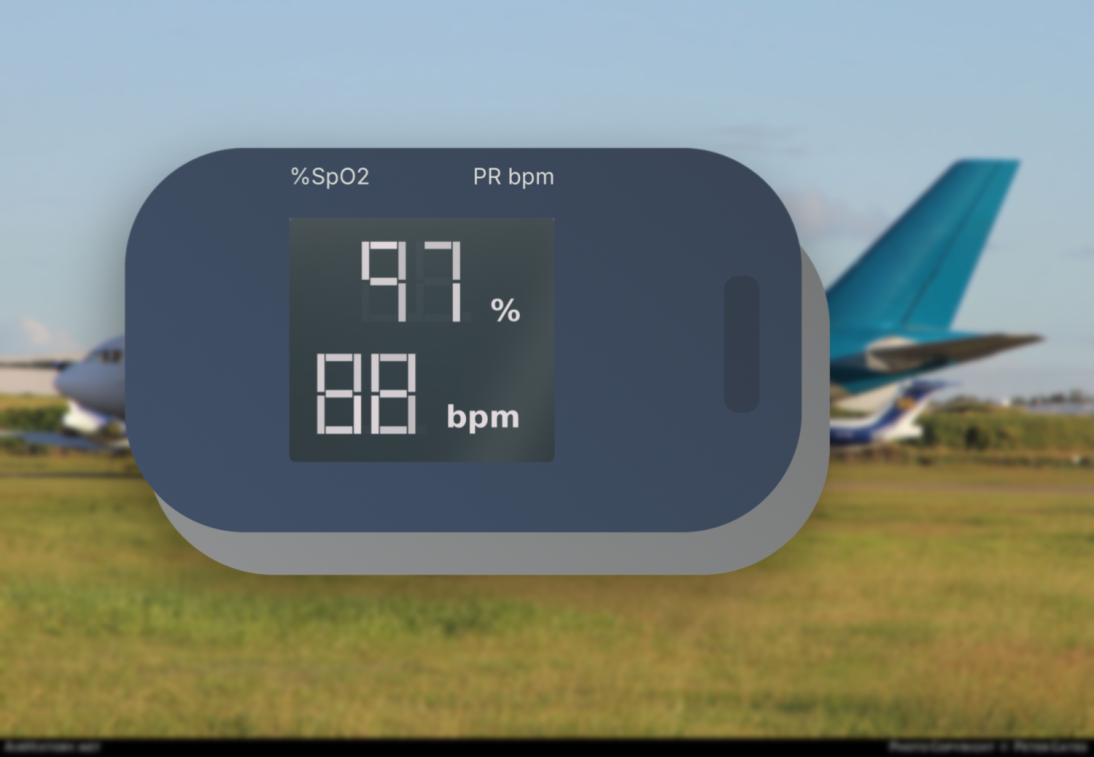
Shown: 97
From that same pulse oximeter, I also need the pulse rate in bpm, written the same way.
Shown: 88
